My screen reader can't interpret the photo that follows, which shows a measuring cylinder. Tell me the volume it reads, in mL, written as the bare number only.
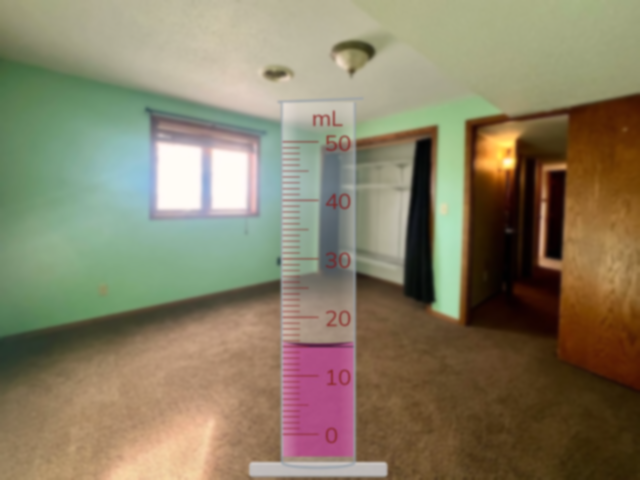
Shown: 15
